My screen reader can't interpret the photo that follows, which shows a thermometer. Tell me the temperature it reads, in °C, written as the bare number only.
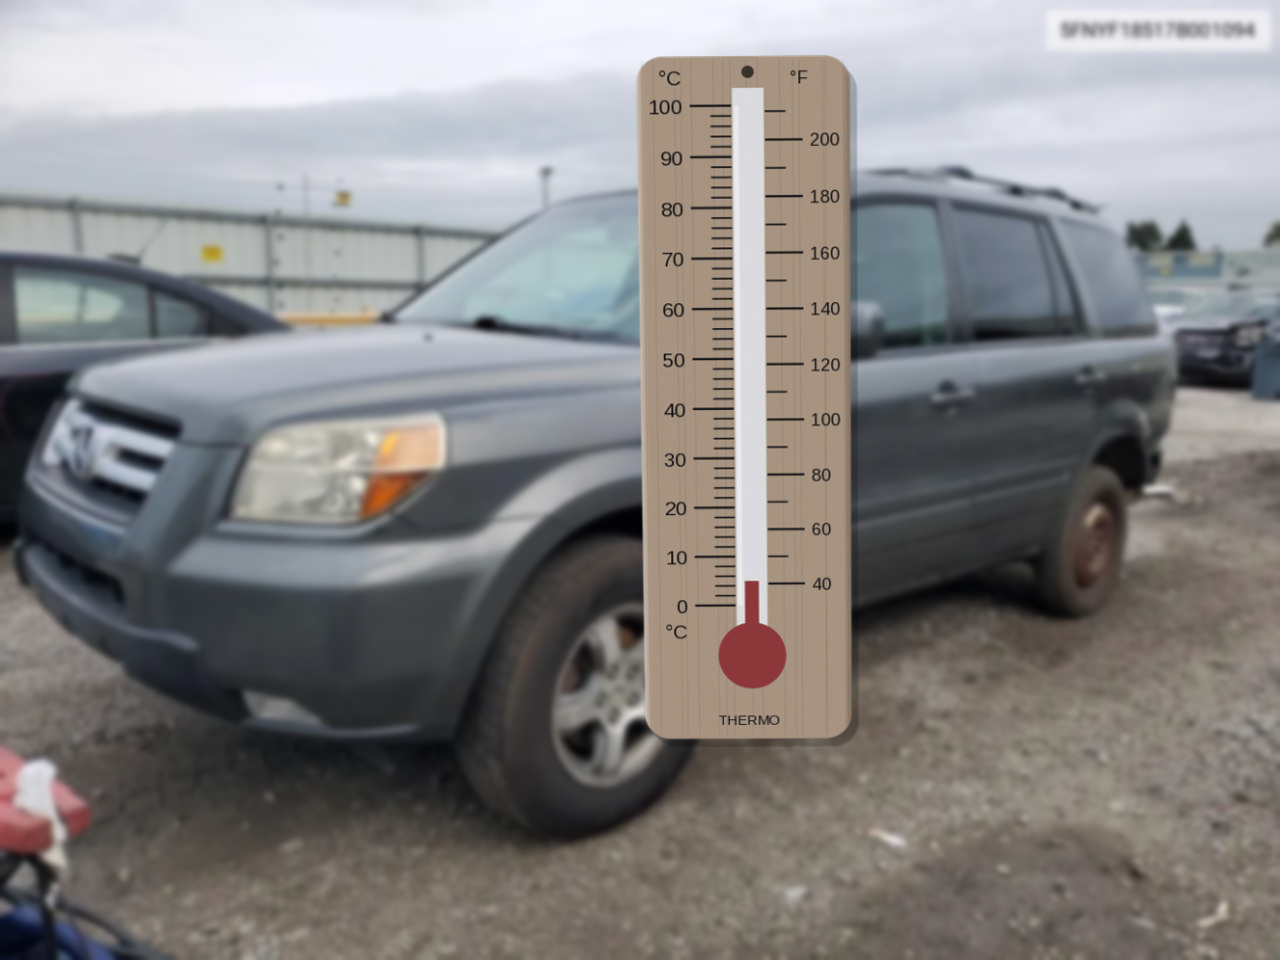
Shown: 5
